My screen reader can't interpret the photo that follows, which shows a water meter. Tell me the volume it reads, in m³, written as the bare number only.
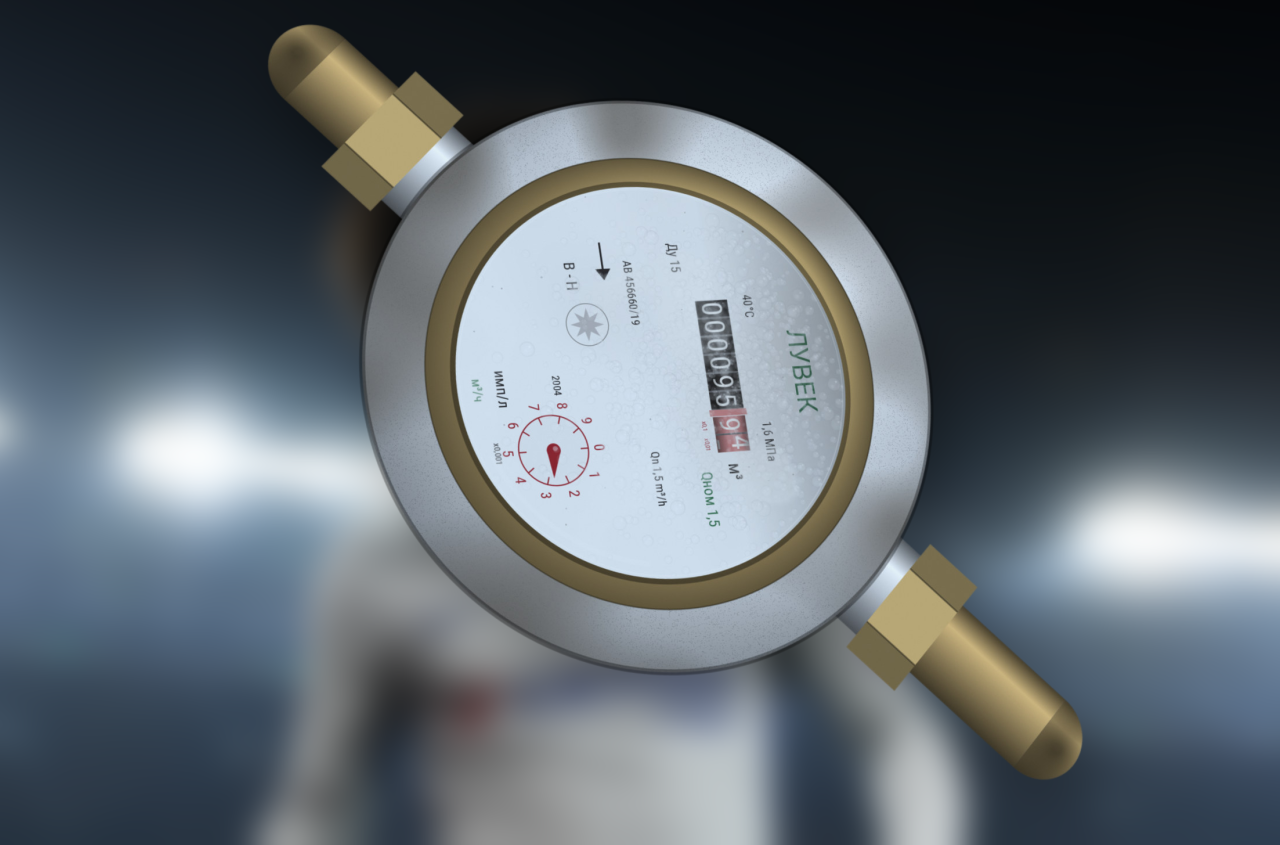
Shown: 95.942
